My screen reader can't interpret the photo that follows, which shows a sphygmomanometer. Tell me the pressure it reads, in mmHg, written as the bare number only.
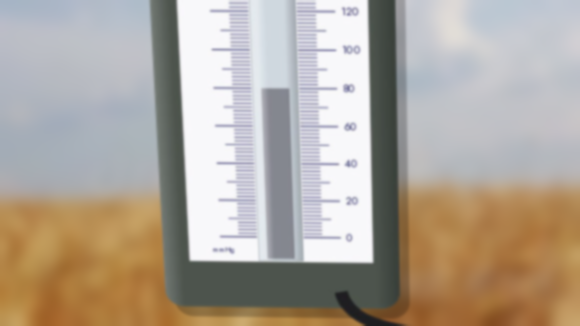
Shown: 80
